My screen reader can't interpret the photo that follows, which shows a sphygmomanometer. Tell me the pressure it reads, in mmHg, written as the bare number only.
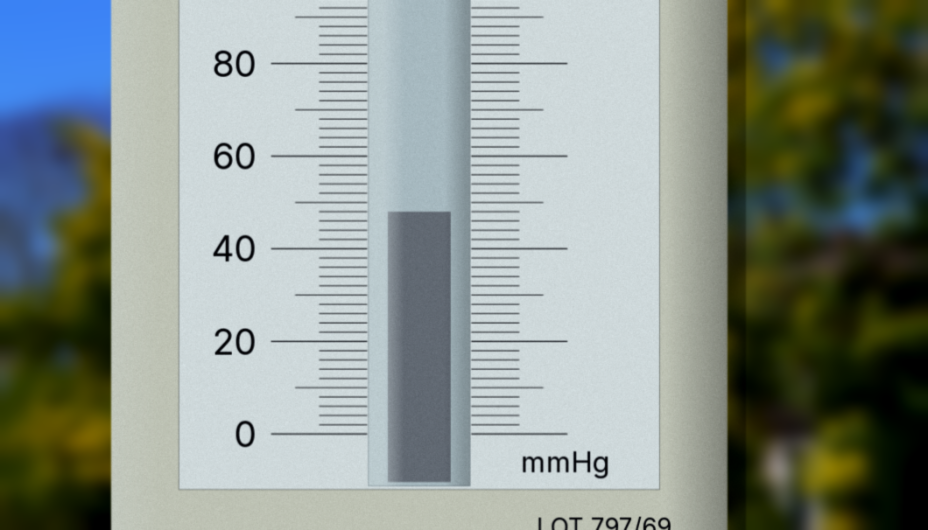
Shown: 48
